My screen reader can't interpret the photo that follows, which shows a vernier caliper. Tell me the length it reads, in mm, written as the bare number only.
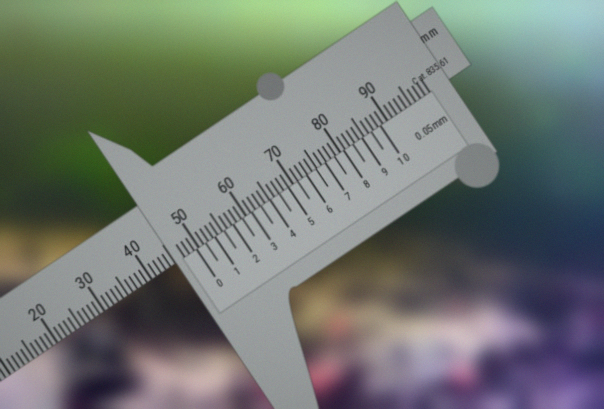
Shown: 49.5
